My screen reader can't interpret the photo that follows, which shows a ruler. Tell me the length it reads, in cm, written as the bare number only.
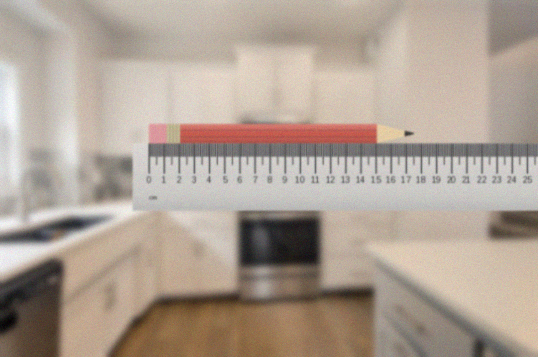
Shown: 17.5
